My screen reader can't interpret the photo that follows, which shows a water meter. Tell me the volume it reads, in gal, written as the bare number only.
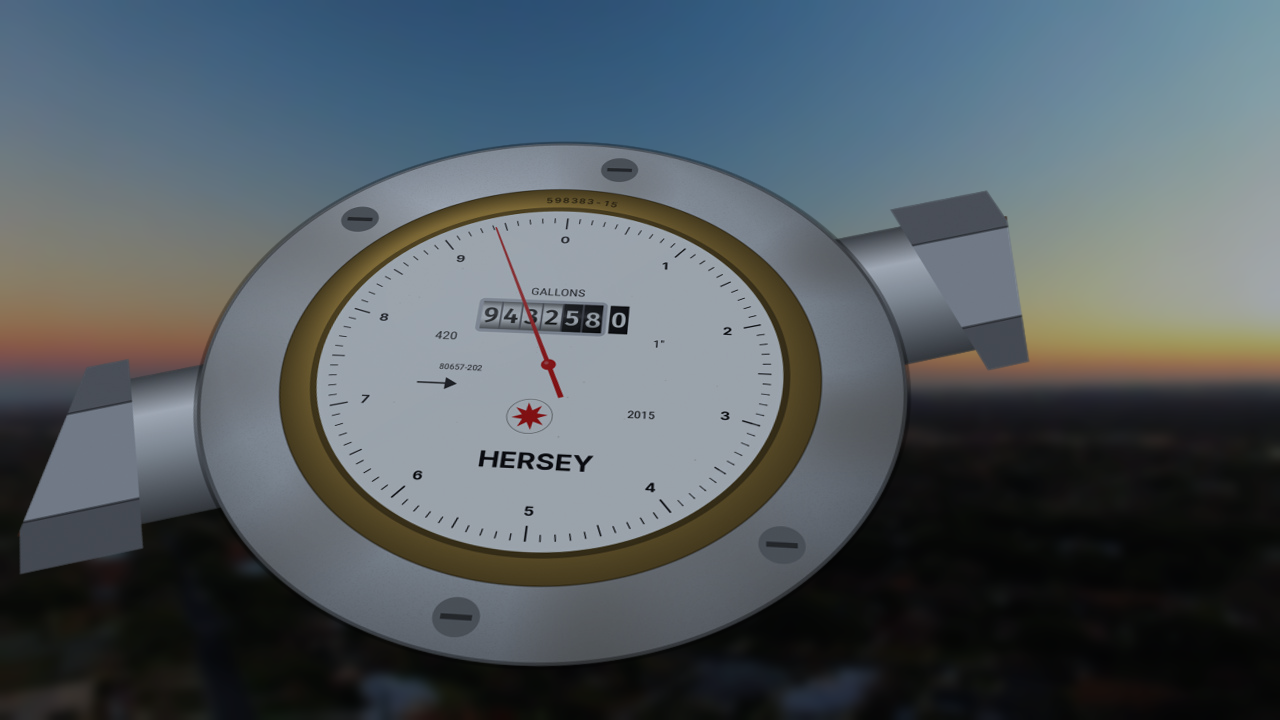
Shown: 9432579.4
